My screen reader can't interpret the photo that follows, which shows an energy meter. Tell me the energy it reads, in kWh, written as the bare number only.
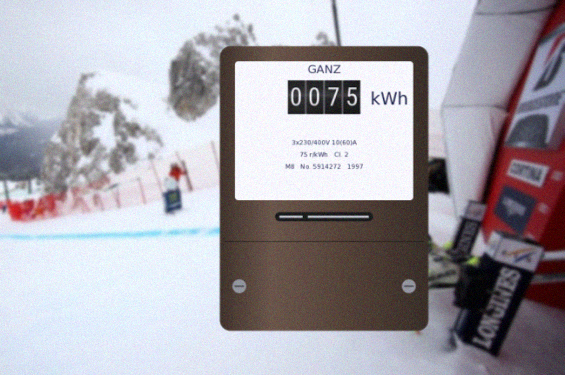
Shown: 75
